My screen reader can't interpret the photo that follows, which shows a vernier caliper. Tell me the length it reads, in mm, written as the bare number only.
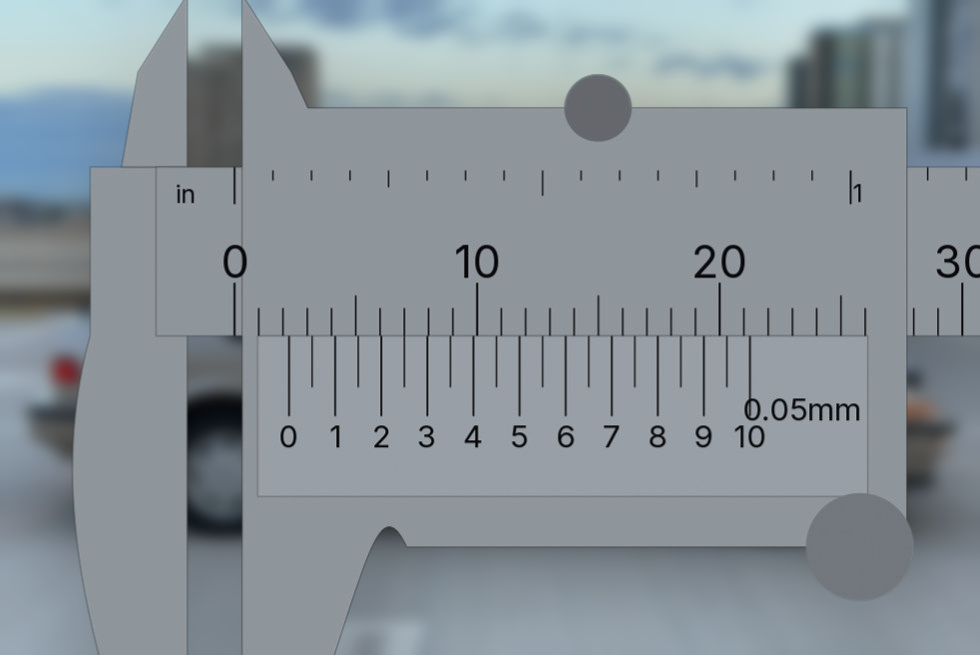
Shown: 2.25
